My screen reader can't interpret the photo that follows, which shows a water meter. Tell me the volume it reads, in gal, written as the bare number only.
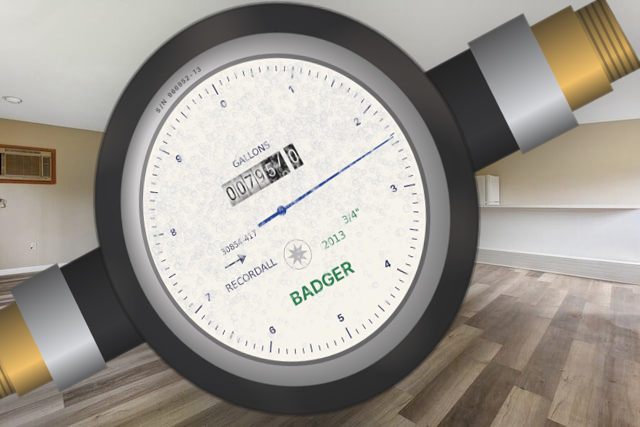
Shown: 79572.4
